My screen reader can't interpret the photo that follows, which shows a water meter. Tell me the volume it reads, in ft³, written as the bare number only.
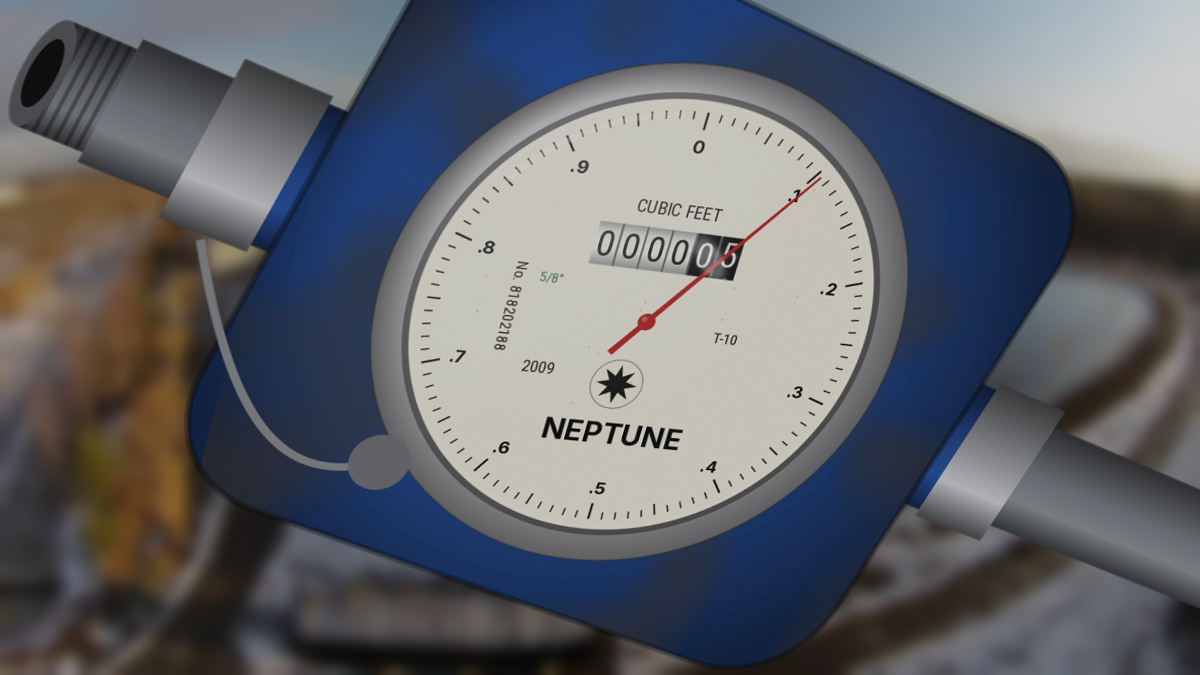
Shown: 5.10
